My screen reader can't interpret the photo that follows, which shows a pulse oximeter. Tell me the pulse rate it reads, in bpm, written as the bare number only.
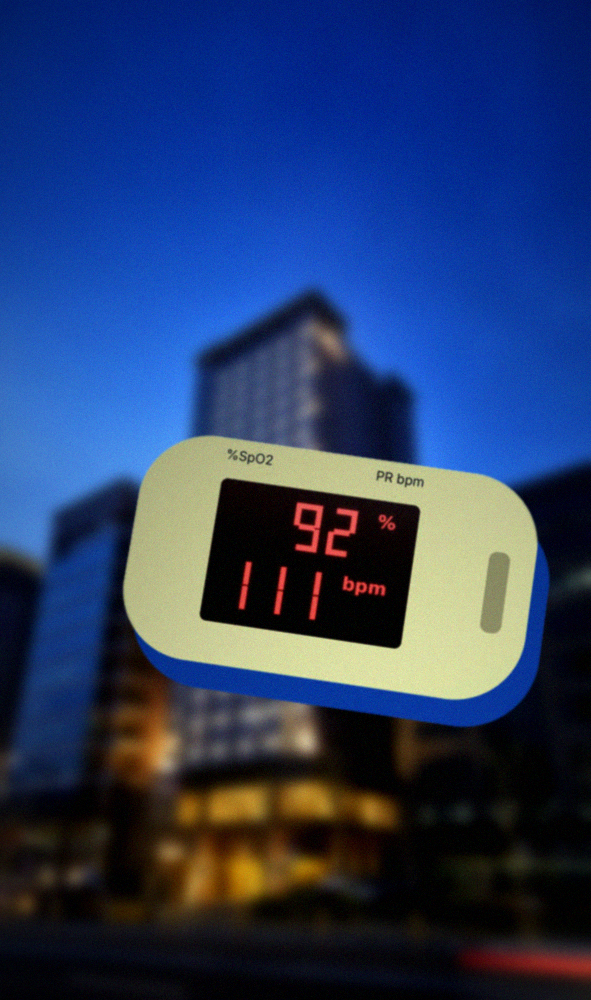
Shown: 111
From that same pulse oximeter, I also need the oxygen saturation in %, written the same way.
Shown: 92
